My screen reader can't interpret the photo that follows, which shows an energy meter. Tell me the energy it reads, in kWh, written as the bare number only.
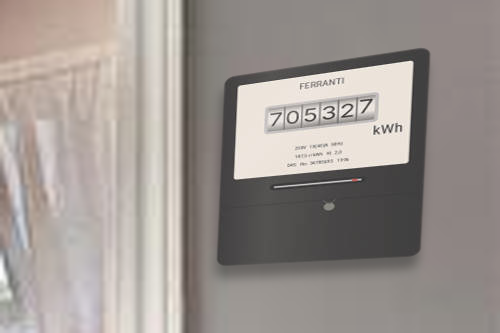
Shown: 705327
